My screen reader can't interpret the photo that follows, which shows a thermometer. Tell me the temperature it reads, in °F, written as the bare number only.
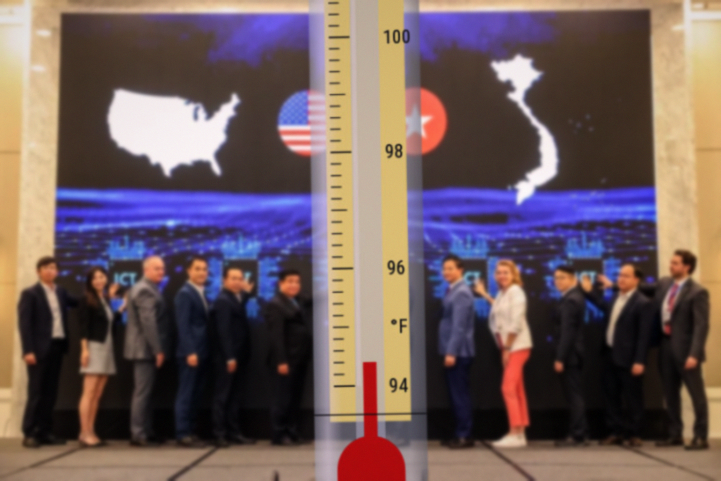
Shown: 94.4
